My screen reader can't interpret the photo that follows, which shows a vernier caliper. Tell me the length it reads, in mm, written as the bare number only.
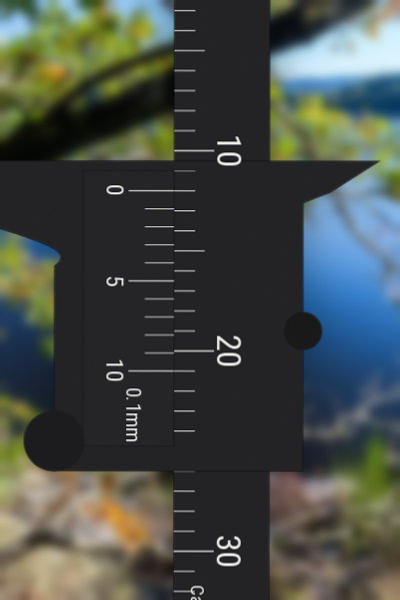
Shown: 12.0
